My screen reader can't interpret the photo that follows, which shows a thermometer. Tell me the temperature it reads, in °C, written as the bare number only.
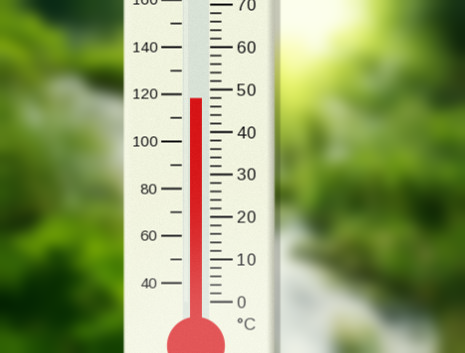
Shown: 48
